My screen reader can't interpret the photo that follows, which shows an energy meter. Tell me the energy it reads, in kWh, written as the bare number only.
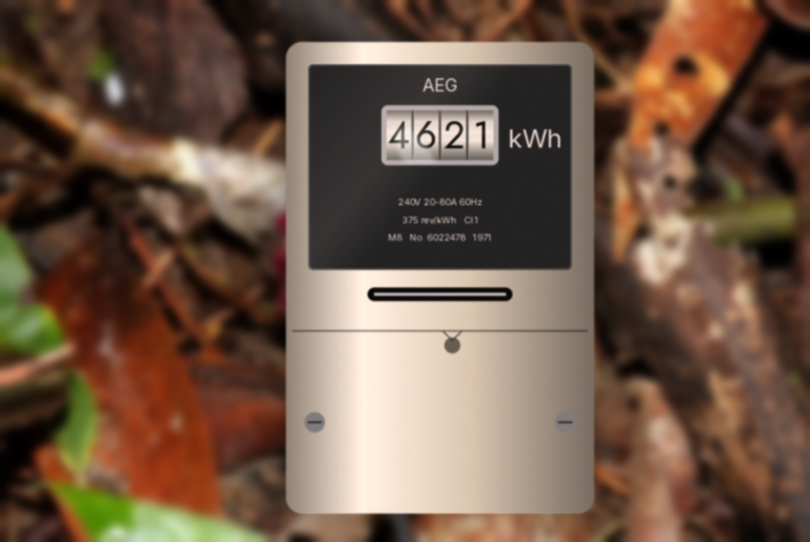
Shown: 4621
